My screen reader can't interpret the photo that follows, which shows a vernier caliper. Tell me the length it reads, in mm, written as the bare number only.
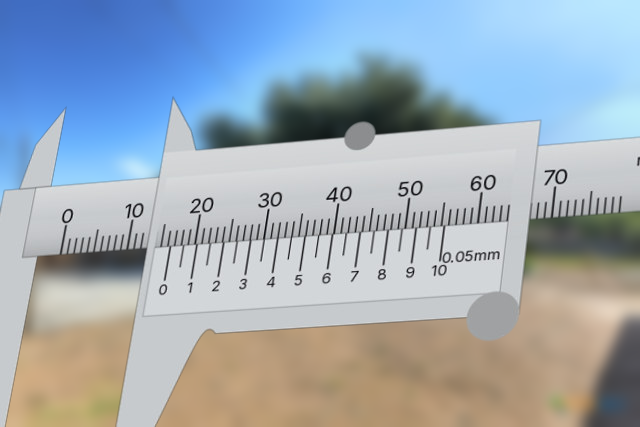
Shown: 16.4
